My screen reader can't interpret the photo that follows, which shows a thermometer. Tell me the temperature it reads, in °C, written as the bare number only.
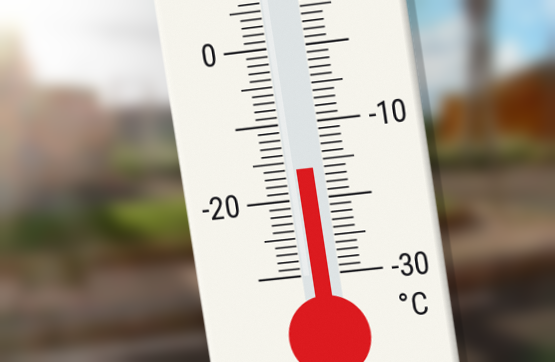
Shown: -16
